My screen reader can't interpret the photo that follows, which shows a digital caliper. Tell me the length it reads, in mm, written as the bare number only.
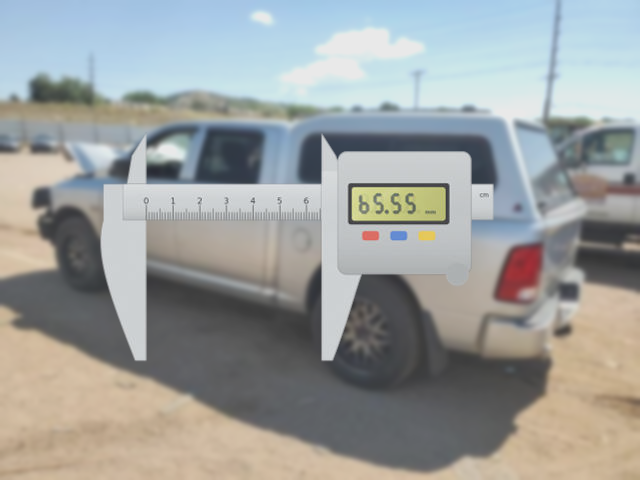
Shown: 65.55
